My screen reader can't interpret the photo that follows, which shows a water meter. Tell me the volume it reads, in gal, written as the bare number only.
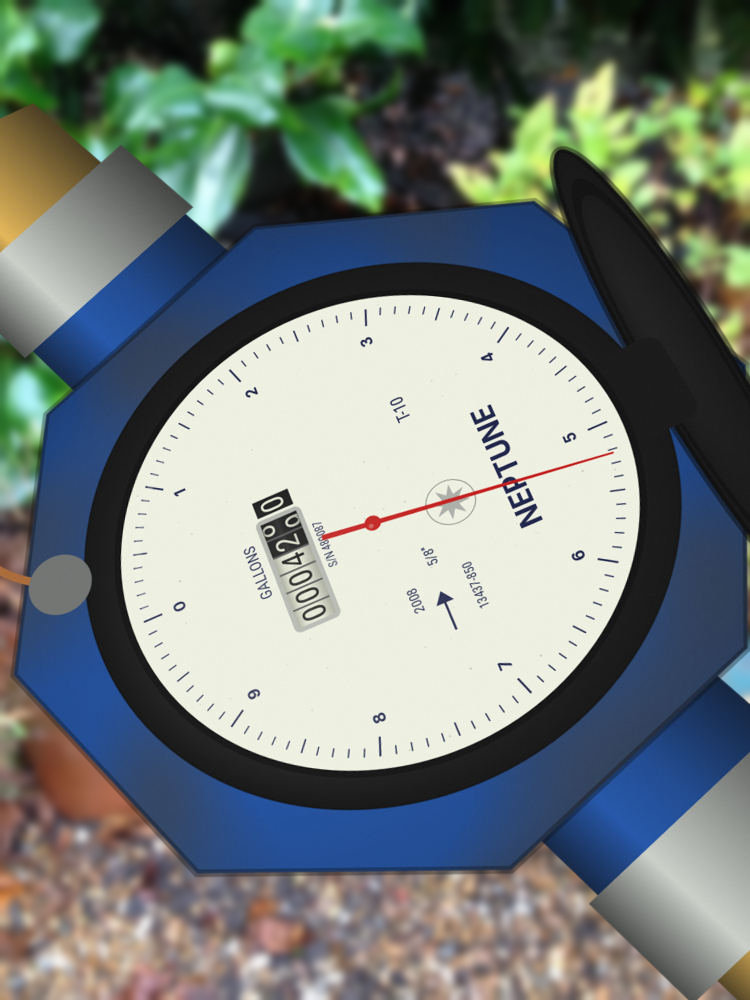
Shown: 4285.2
